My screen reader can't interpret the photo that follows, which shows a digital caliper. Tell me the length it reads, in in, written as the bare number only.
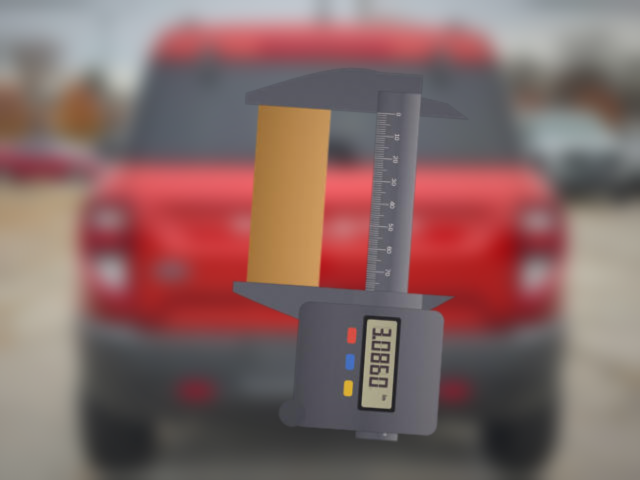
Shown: 3.0860
